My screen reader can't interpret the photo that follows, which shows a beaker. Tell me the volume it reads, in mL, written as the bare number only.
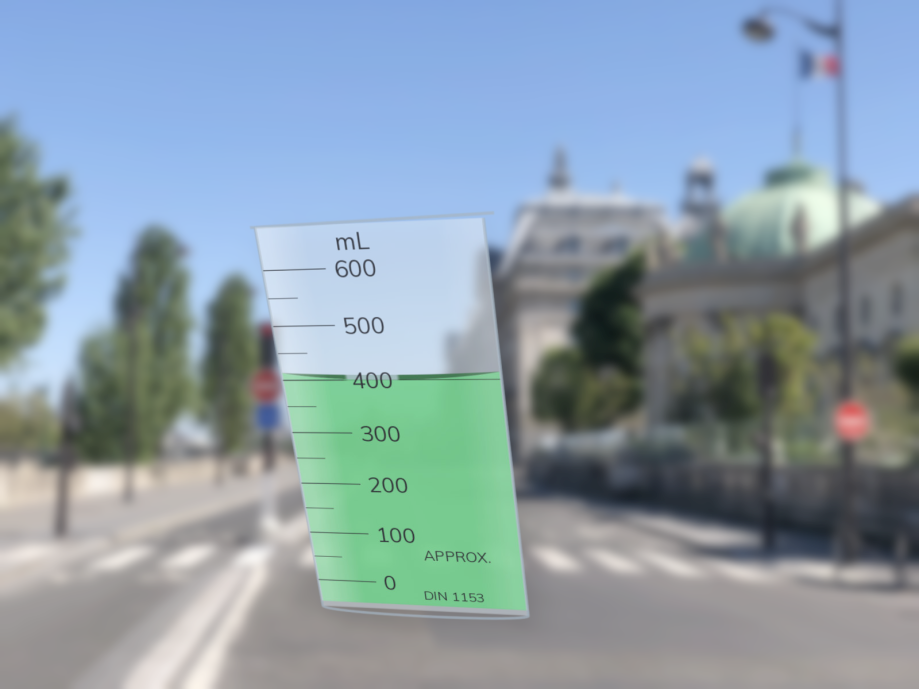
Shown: 400
